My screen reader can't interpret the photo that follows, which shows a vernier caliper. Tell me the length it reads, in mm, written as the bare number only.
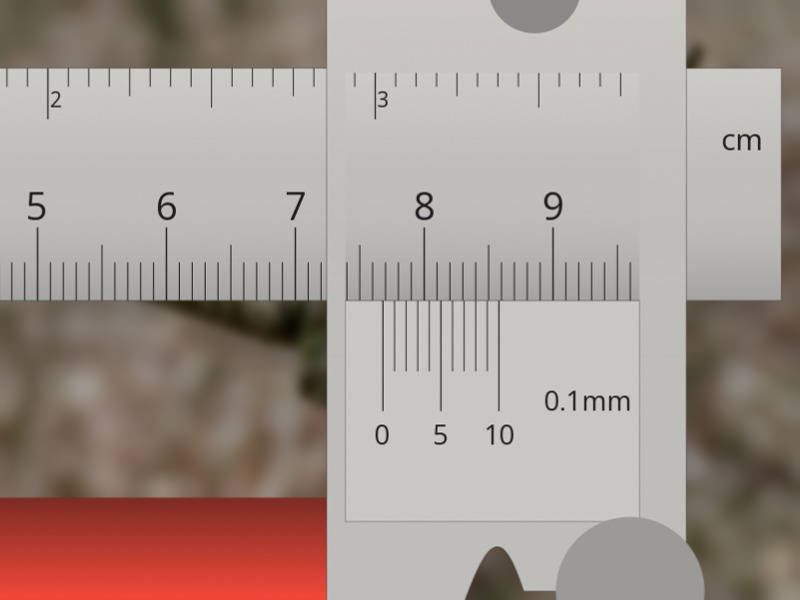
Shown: 76.8
